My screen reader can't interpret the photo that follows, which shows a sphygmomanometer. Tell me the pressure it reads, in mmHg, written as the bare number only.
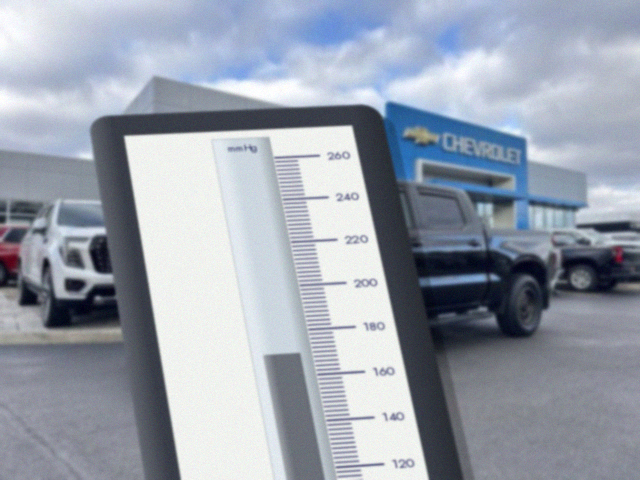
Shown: 170
